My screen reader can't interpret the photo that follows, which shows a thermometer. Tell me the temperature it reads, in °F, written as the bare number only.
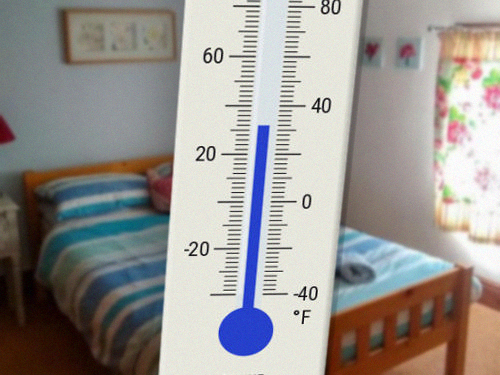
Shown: 32
